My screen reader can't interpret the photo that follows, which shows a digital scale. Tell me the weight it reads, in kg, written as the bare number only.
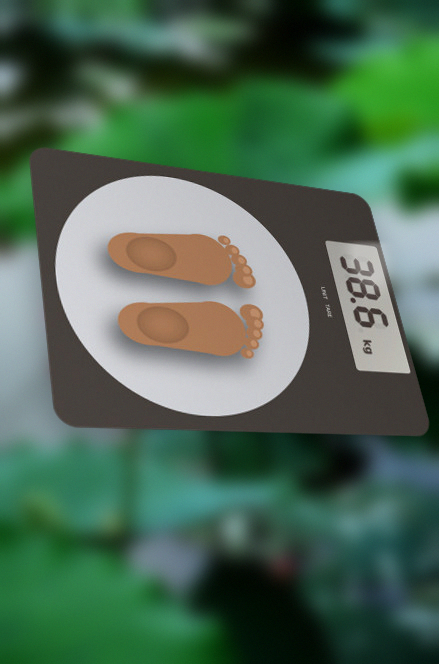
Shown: 38.6
